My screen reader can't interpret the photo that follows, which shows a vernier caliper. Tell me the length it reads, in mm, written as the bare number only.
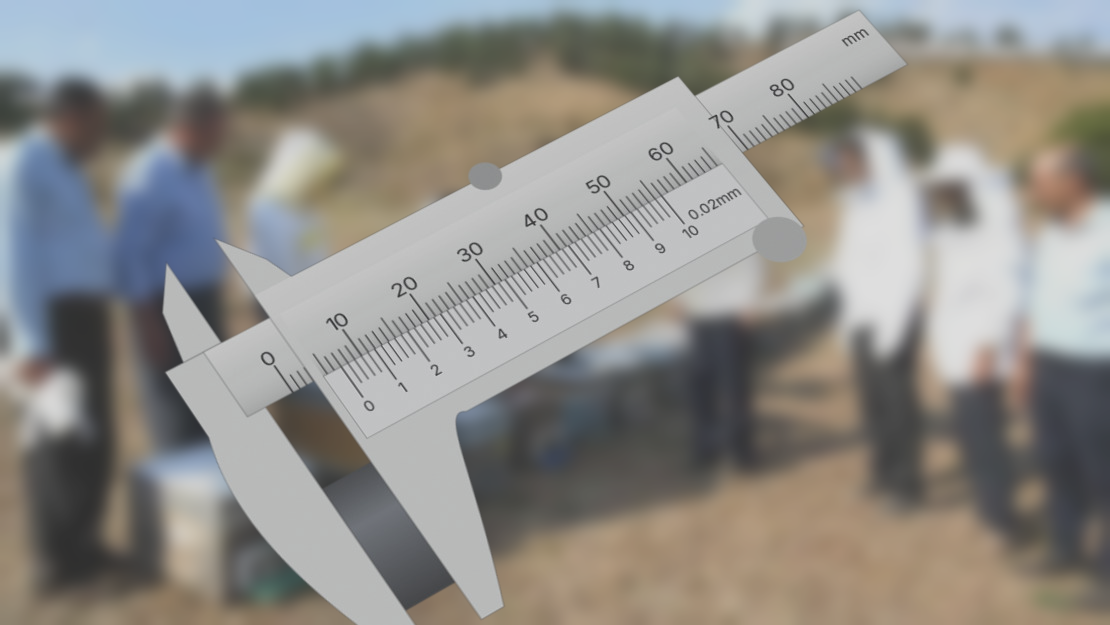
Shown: 7.0
